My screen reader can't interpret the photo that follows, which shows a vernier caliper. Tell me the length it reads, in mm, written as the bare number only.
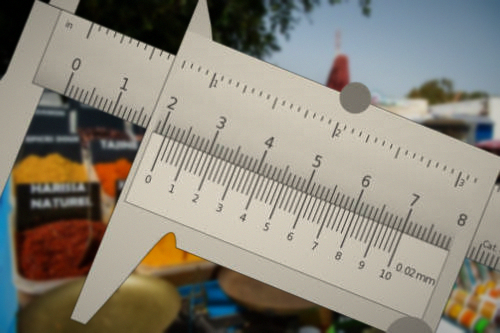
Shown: 21.0
